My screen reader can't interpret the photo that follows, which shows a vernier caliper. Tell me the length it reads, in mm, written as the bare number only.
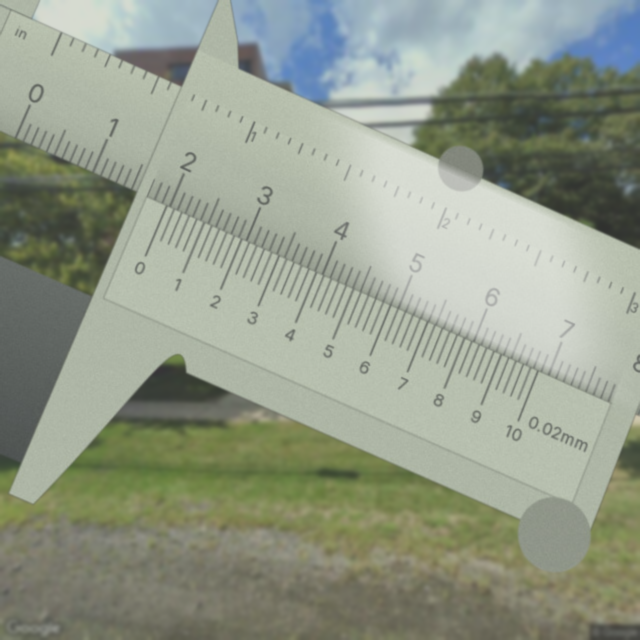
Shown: 19.6
